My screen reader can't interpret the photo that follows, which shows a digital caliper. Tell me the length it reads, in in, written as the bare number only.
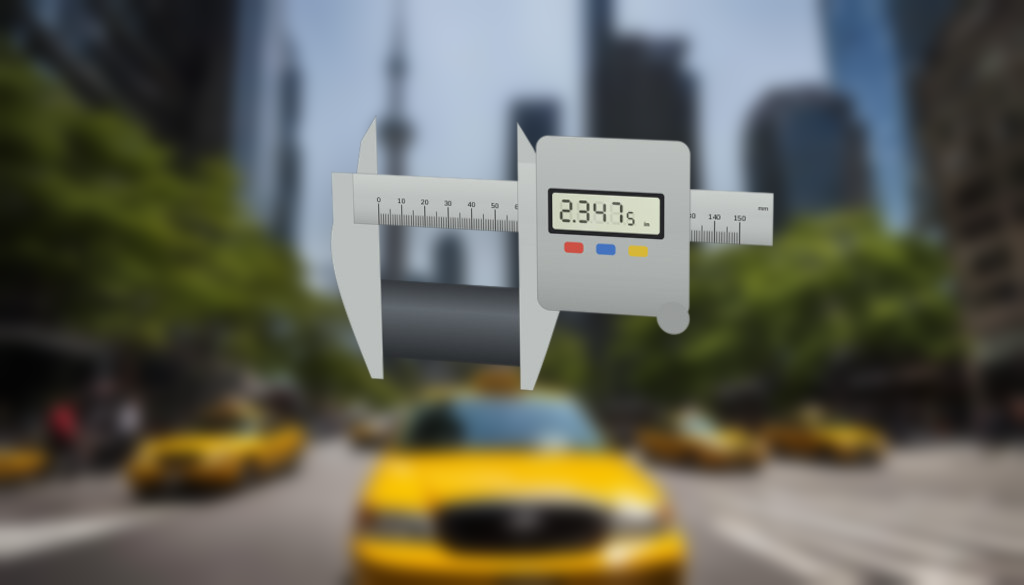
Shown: 2.3475
